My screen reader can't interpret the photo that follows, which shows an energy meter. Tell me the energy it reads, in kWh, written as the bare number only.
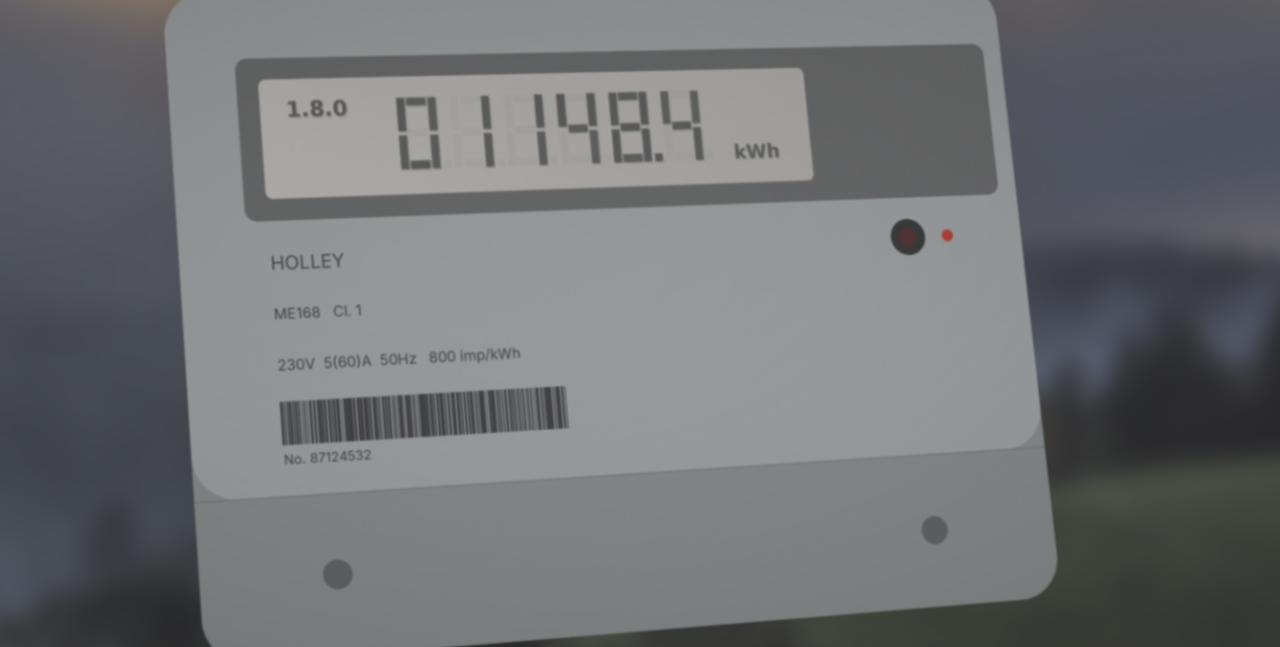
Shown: 1148.4
